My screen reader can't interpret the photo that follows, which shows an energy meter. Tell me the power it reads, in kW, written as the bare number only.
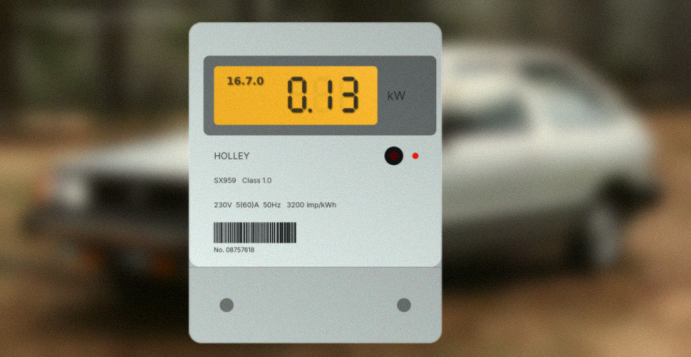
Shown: 0.13
